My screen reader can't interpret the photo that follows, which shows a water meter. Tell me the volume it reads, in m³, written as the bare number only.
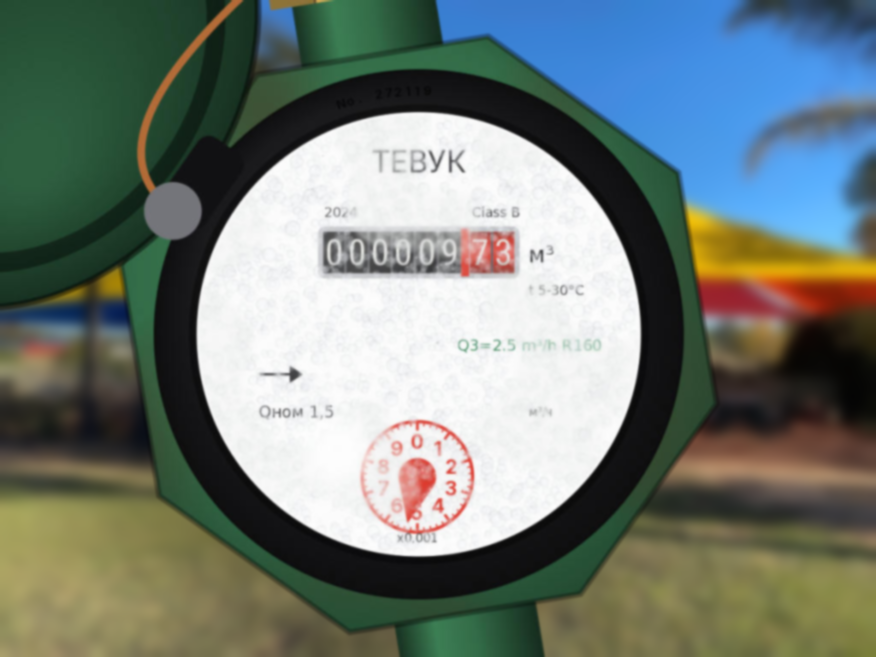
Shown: 9.735
